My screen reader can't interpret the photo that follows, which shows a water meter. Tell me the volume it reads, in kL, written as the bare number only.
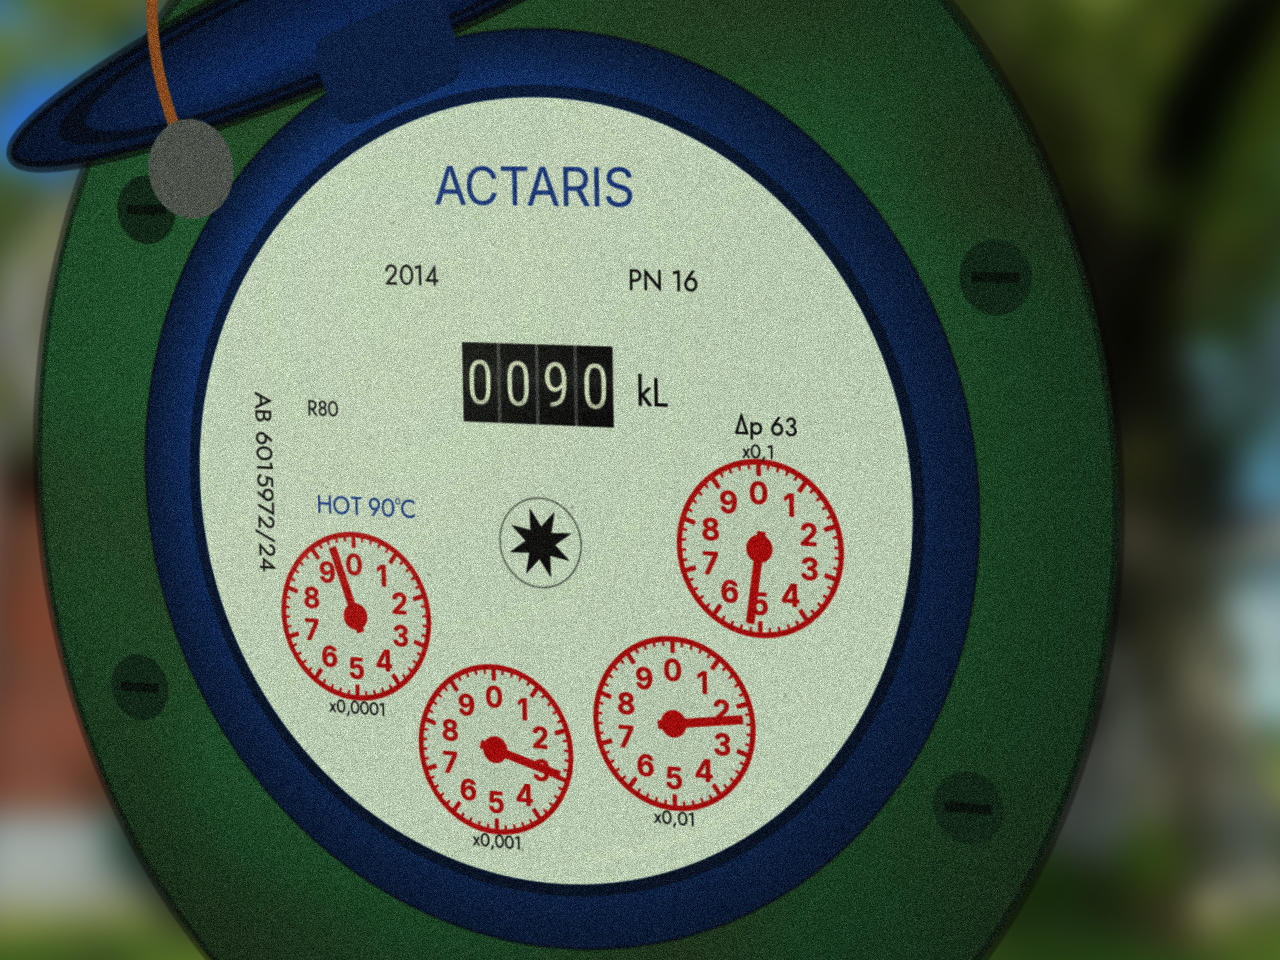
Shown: 90.5229
